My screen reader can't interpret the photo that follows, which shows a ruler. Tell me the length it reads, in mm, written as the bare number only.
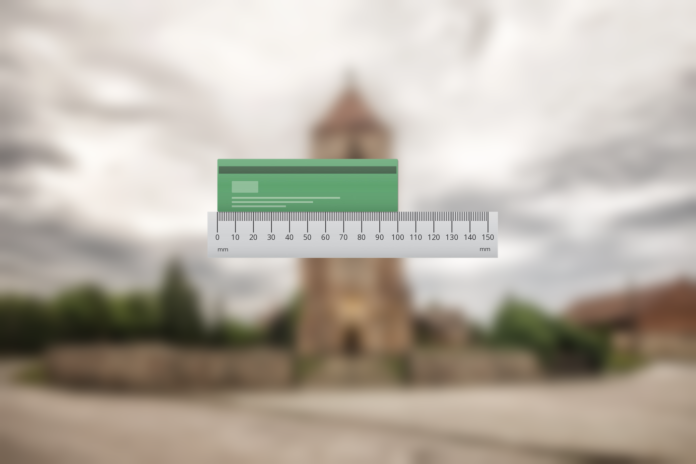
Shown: 100
